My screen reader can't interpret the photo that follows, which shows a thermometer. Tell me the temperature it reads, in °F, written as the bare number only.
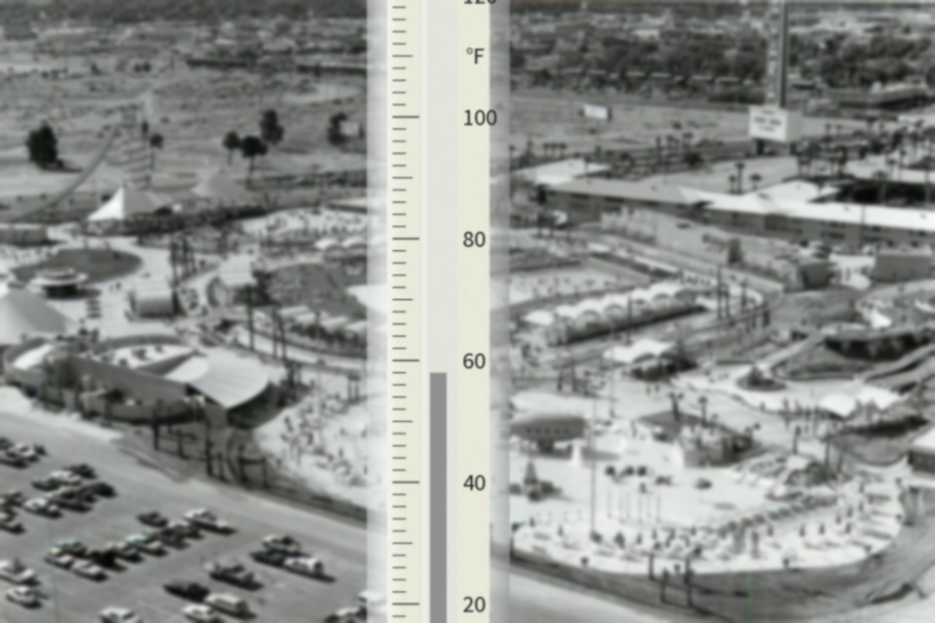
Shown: 58
